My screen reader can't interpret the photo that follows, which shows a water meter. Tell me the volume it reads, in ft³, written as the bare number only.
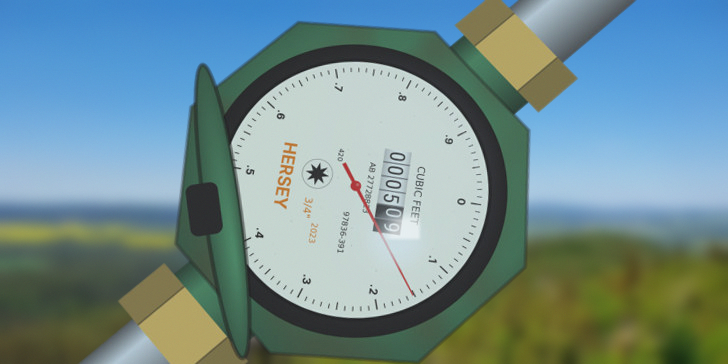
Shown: 509.15
